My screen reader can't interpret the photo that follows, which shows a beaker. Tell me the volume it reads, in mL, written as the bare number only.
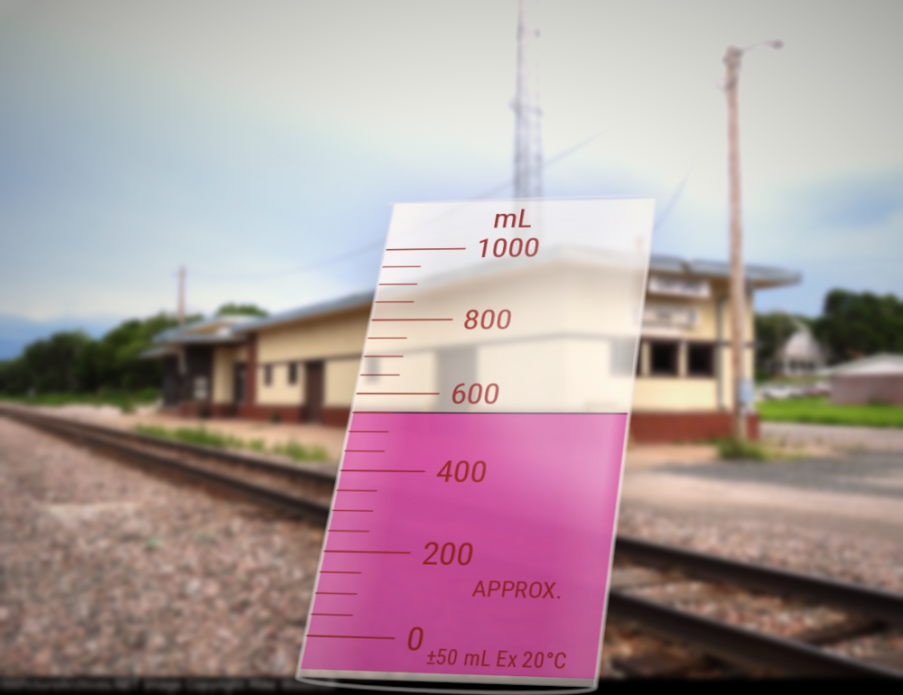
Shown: 550
